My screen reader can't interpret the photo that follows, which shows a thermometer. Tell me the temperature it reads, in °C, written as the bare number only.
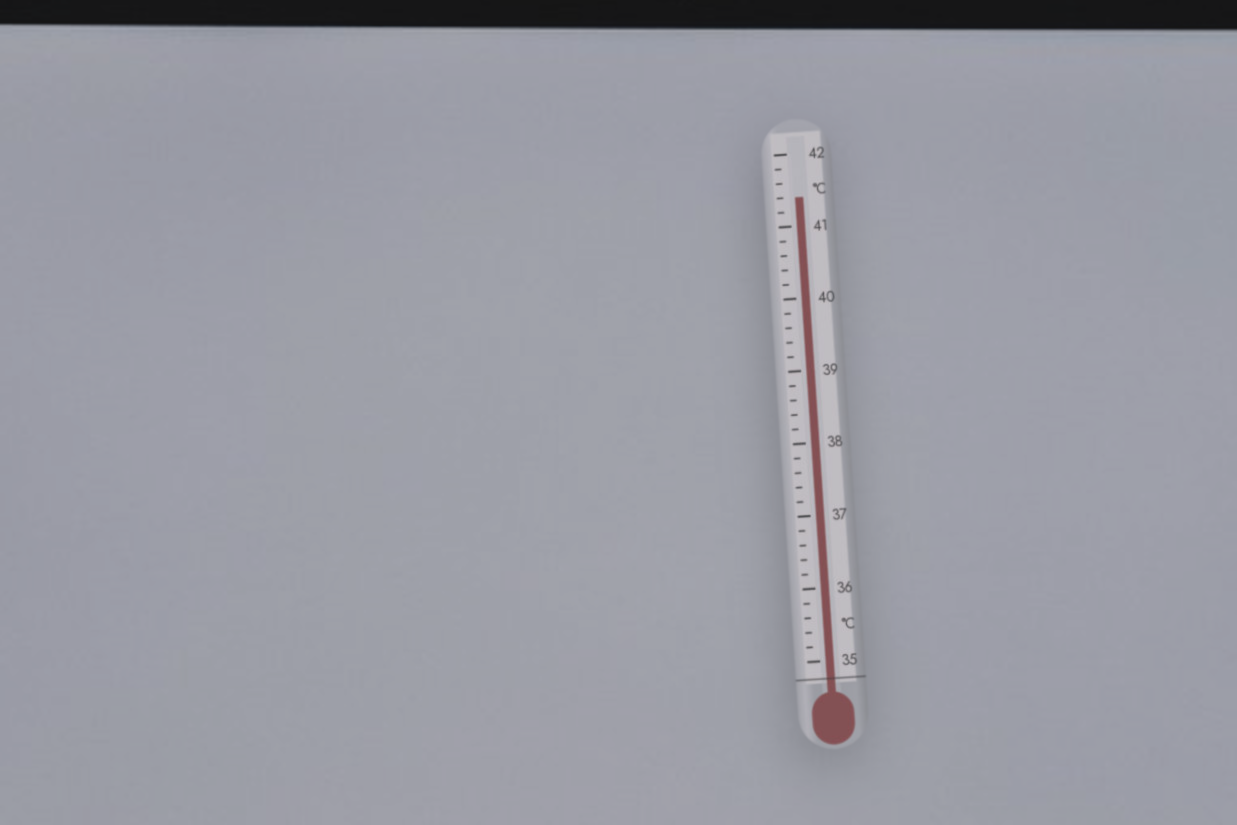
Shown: 41.4
